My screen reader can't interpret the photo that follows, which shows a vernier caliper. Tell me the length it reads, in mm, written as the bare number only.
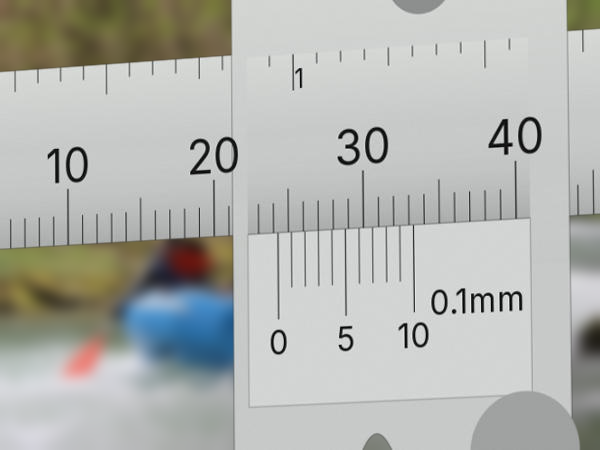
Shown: 24.3
